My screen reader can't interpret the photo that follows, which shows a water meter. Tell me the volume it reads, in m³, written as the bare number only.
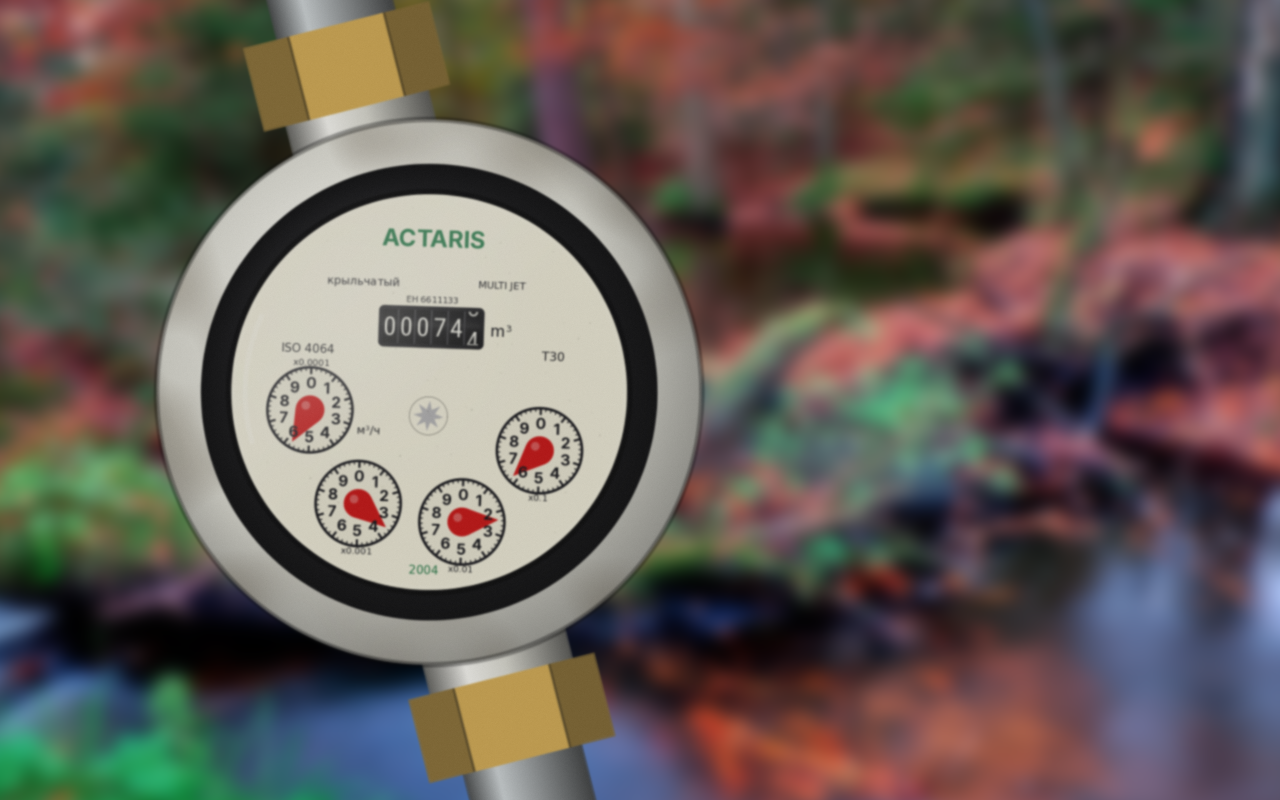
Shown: 743.6235
